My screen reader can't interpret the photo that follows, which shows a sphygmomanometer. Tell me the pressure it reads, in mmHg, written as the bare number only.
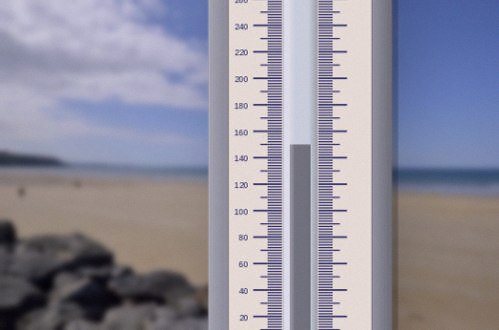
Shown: 150
